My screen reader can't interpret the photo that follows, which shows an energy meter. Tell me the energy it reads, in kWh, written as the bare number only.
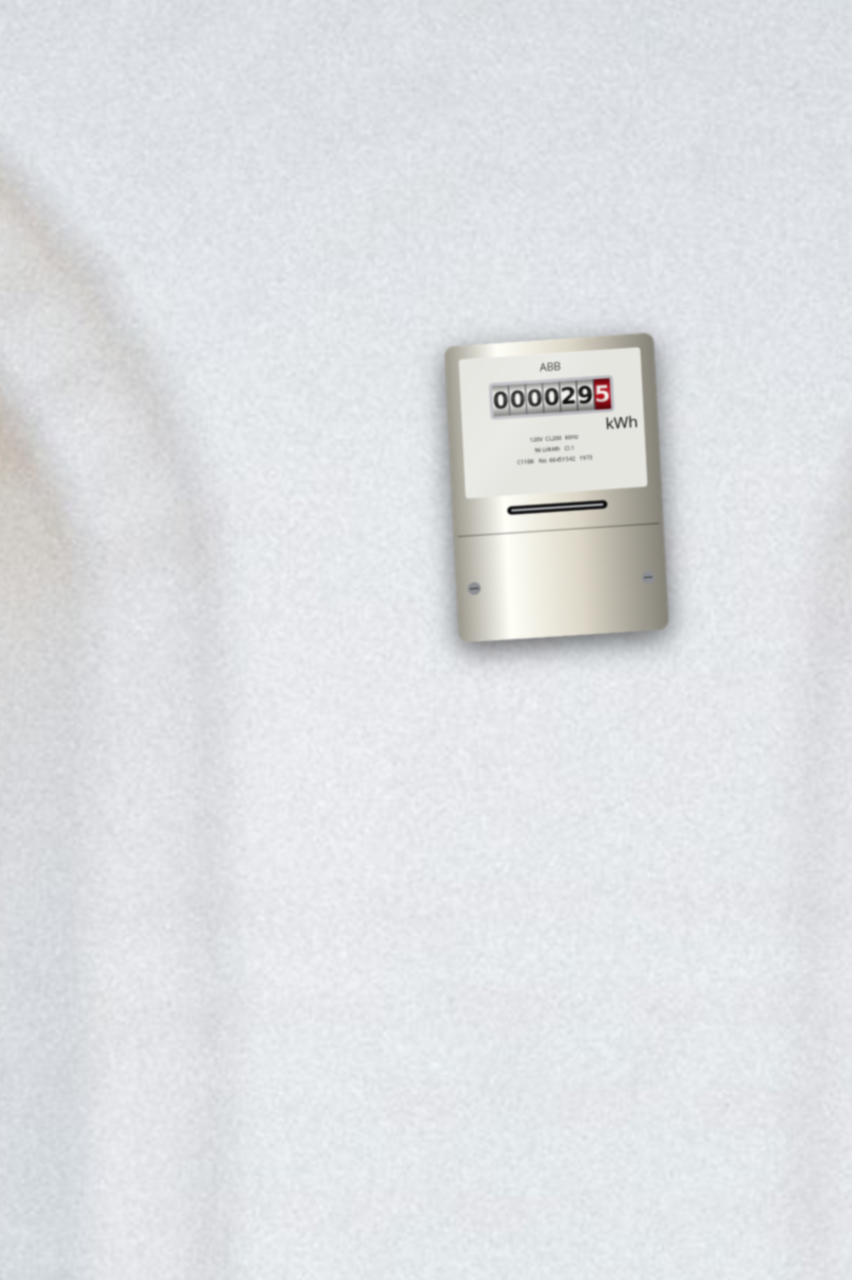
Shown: 29.5
